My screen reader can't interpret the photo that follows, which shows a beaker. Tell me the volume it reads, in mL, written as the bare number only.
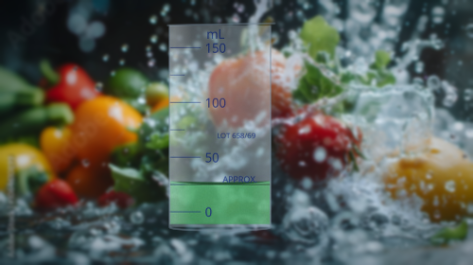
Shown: 25
